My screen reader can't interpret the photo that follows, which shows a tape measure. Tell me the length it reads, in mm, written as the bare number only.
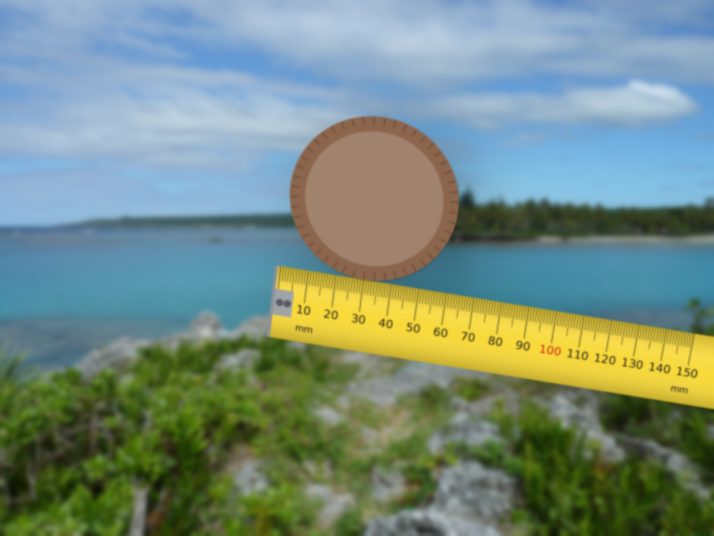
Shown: 60
